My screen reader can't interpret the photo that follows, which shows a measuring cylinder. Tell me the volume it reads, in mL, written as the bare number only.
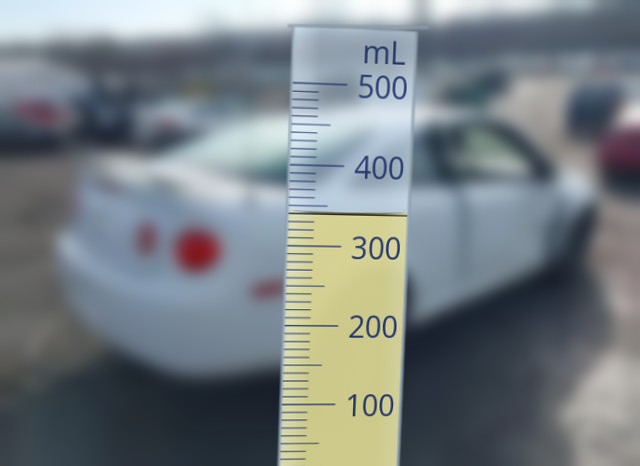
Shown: 340
